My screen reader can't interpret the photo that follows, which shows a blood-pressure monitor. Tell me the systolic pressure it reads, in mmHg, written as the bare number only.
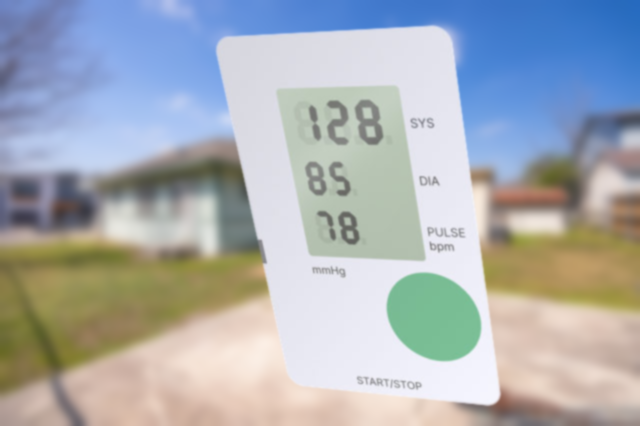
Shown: 128
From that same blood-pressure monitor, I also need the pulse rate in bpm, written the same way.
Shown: 78
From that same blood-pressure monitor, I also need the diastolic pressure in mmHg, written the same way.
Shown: 85
